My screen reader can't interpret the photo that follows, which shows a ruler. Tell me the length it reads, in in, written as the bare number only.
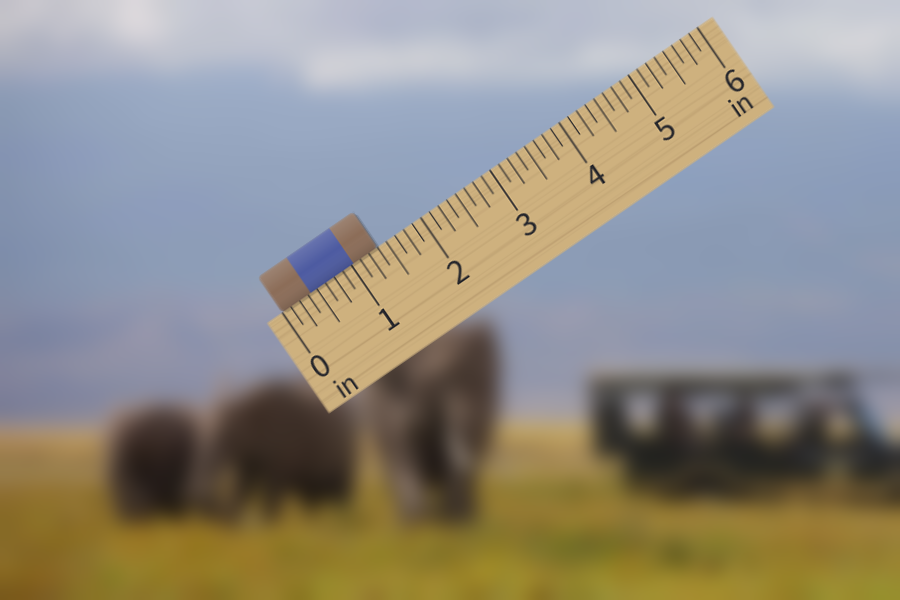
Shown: 1.375
